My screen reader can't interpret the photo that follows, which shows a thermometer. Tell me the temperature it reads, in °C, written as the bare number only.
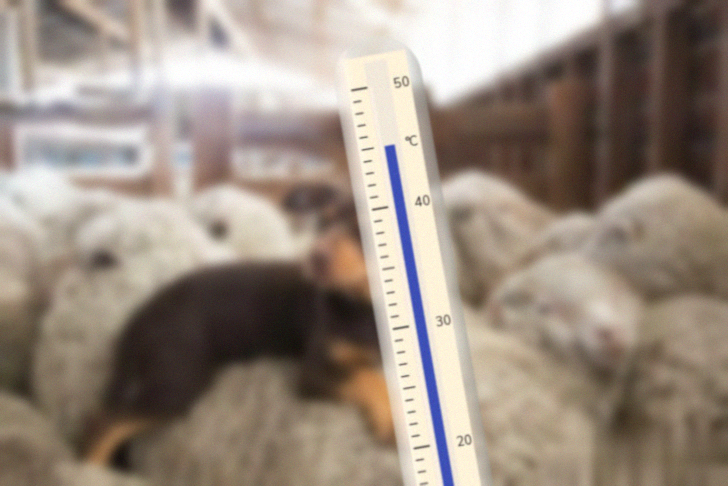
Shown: 45
